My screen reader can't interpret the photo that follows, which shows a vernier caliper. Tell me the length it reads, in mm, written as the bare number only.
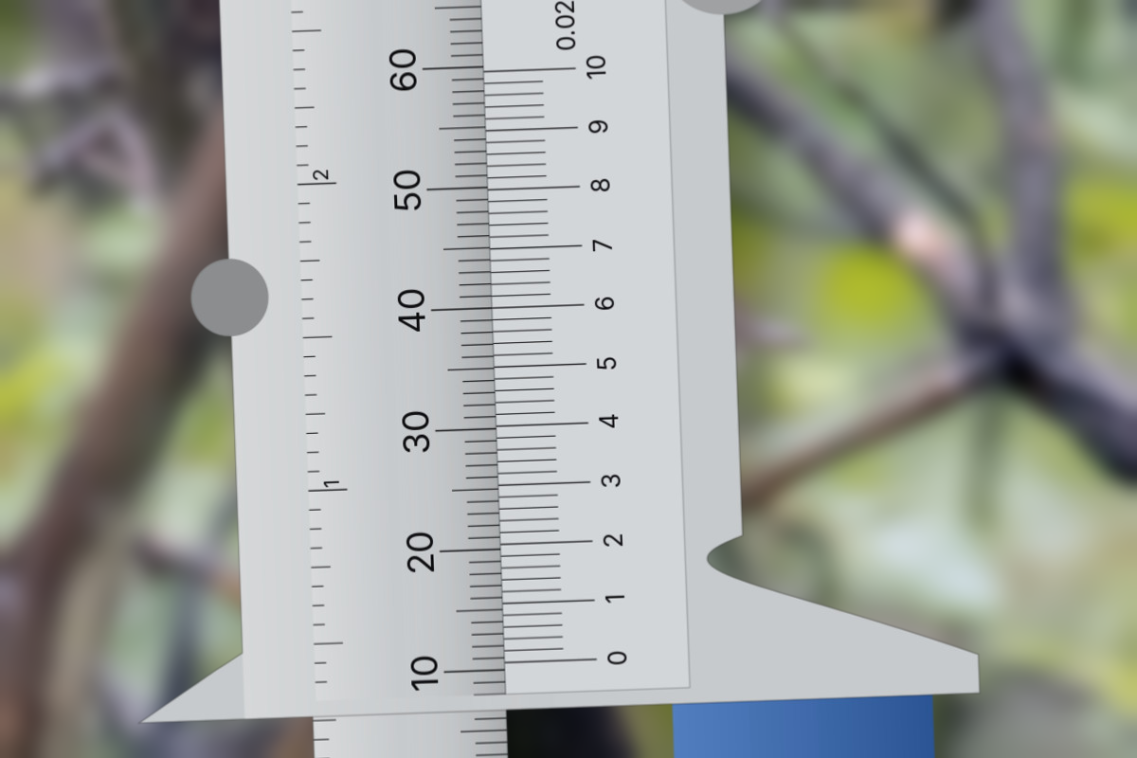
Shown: 10.6
